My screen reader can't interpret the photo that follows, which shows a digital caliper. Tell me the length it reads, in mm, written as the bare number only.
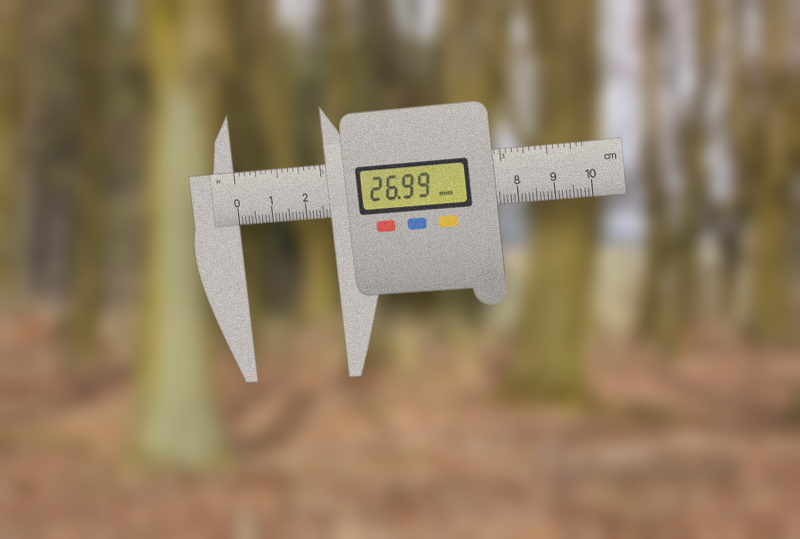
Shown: 26.99
